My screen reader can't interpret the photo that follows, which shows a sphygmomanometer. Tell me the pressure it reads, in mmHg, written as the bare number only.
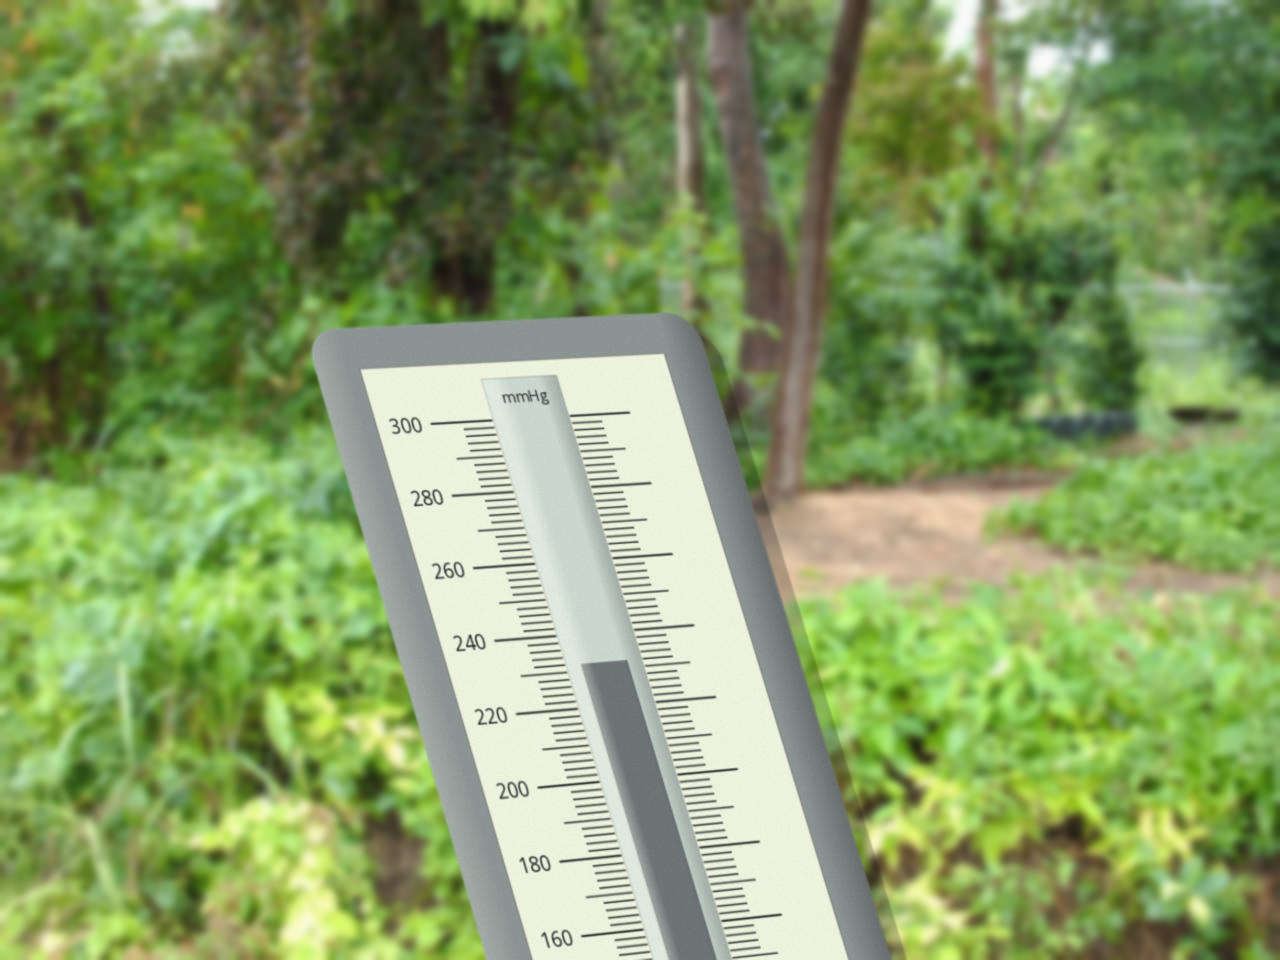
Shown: 232
